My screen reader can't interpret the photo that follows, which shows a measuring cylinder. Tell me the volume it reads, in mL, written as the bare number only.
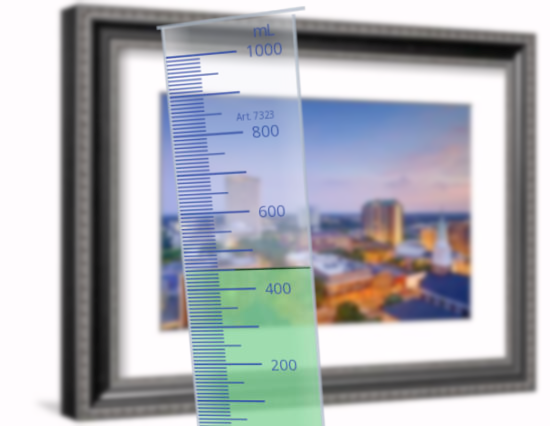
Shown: 450
